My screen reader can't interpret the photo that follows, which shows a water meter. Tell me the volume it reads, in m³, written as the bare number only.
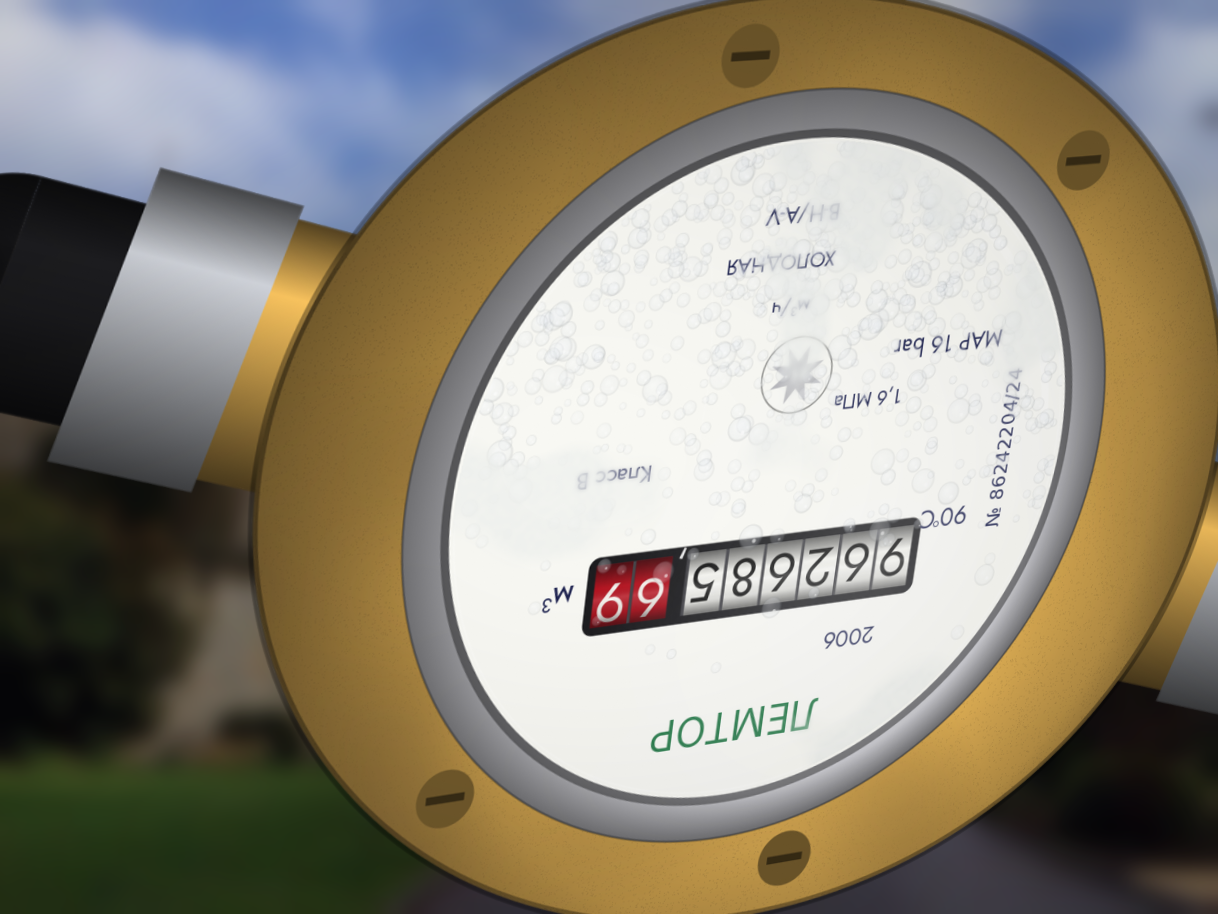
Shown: 962685.69
